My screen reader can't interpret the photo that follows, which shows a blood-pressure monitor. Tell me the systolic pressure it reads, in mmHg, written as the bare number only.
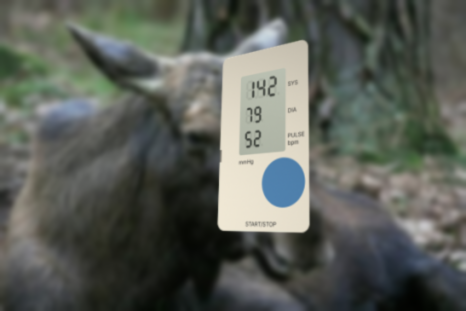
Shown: 142
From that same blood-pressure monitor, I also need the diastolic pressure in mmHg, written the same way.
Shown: 79
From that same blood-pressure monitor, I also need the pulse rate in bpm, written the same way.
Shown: 52
